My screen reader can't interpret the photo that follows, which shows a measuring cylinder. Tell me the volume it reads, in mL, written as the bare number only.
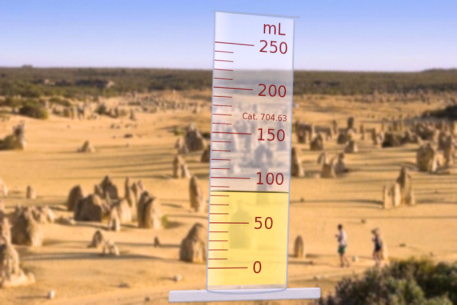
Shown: 85
